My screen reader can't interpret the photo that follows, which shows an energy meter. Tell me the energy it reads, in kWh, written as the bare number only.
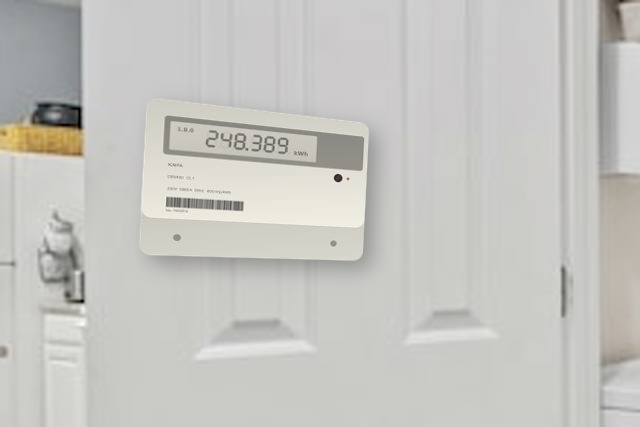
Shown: 248.389
